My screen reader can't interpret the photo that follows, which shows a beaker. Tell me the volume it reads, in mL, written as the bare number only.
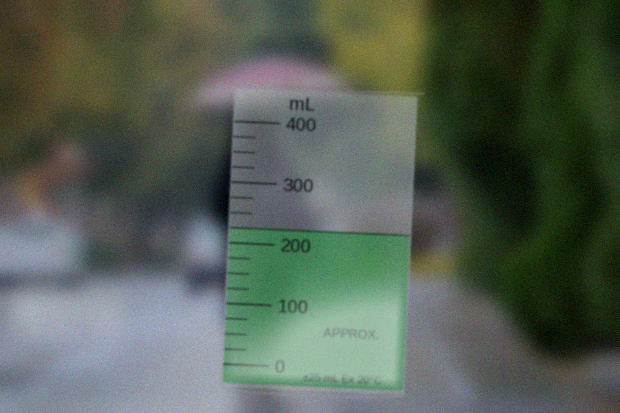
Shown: 225
